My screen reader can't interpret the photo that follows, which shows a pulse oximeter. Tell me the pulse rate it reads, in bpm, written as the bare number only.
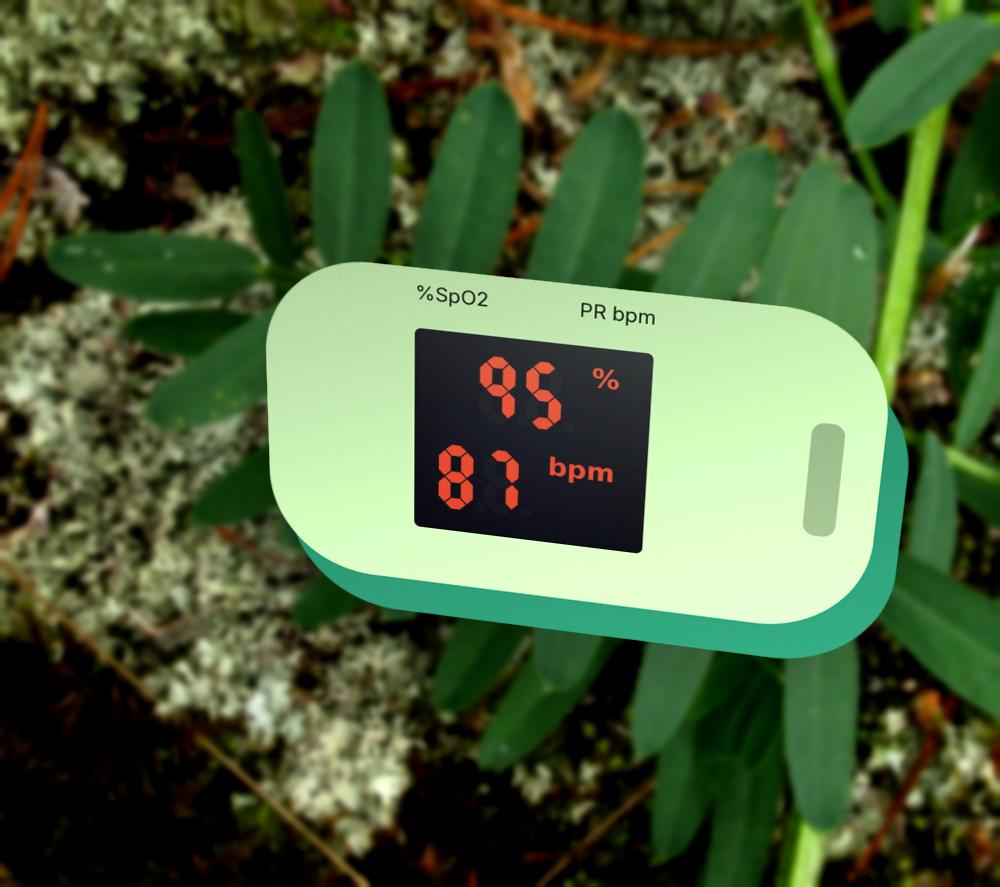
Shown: 87
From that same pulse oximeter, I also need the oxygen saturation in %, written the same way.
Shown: 95
